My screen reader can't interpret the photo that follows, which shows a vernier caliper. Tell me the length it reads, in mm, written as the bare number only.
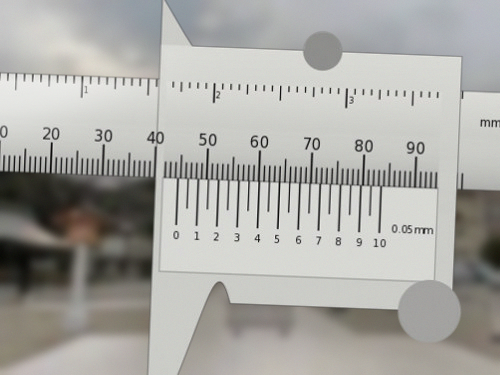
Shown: 44.5
